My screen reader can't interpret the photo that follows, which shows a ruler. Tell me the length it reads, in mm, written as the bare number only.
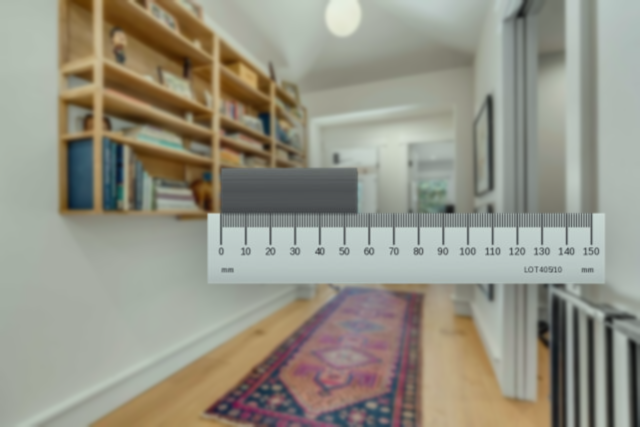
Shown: 55
